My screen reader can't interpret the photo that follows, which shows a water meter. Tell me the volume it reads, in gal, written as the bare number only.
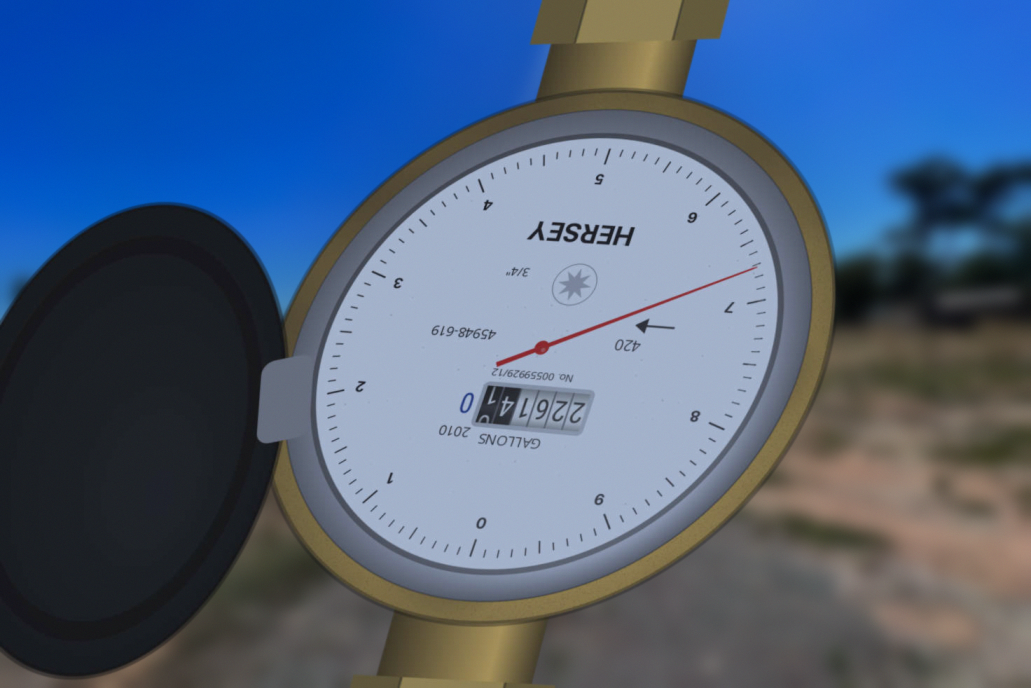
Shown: 2261406.7
